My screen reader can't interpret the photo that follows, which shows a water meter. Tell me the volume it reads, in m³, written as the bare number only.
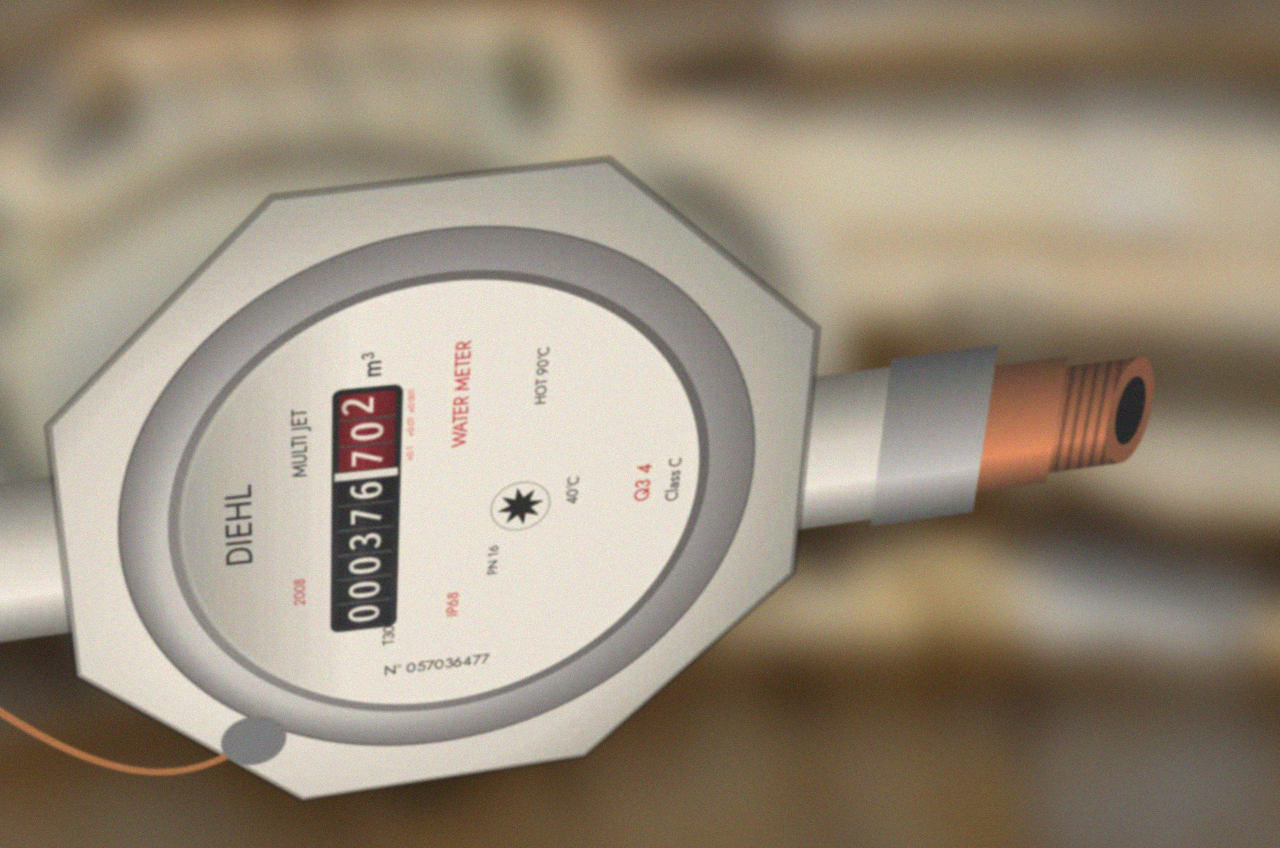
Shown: 376.702
